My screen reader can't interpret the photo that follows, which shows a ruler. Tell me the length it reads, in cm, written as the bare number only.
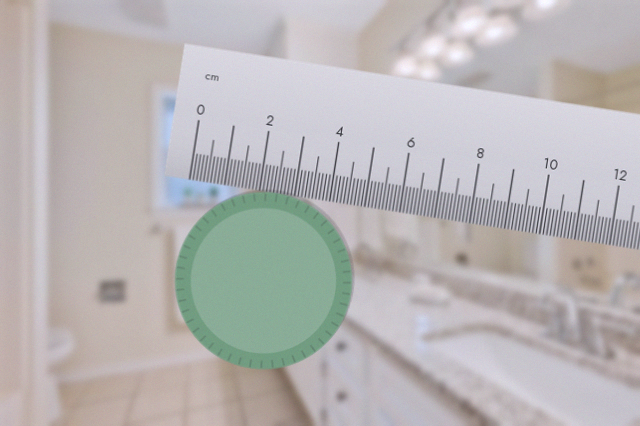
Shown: 5
